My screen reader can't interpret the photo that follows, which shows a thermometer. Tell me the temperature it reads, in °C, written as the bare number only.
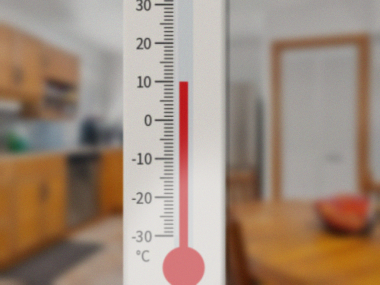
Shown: 10
